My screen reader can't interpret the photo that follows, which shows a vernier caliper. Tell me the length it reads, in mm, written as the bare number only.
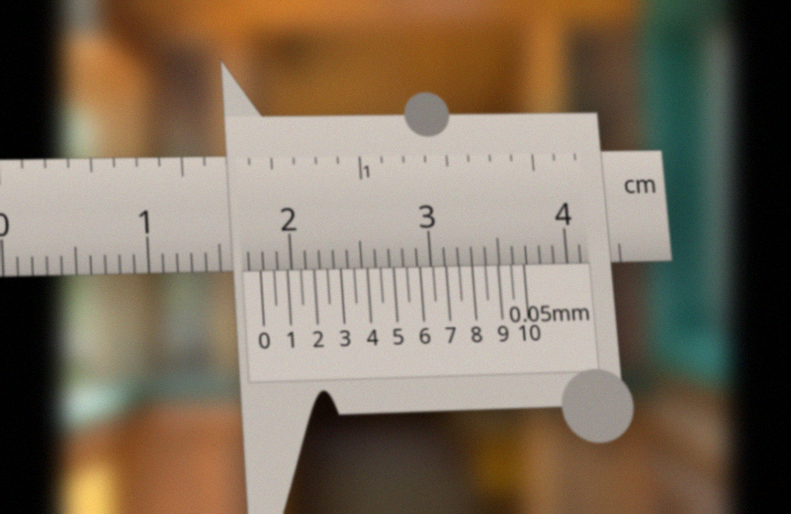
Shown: 17.8
